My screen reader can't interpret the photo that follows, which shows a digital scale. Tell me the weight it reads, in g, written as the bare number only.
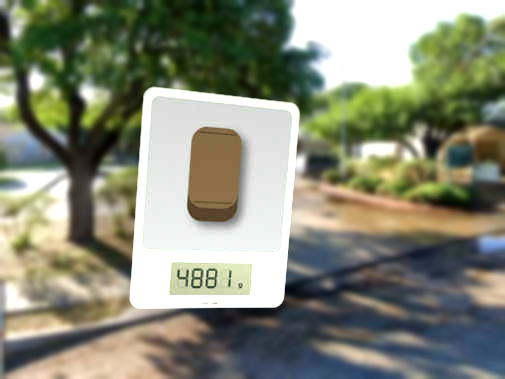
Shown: 4881
